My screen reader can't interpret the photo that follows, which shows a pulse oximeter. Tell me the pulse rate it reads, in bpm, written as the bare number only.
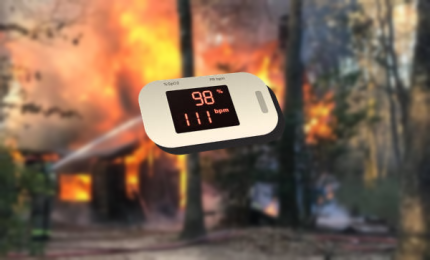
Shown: 111
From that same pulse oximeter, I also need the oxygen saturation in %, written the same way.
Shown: 98
